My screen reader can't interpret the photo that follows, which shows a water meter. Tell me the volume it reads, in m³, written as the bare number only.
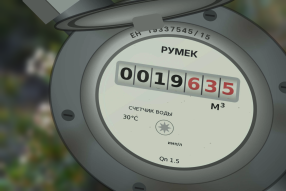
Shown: 19.635
